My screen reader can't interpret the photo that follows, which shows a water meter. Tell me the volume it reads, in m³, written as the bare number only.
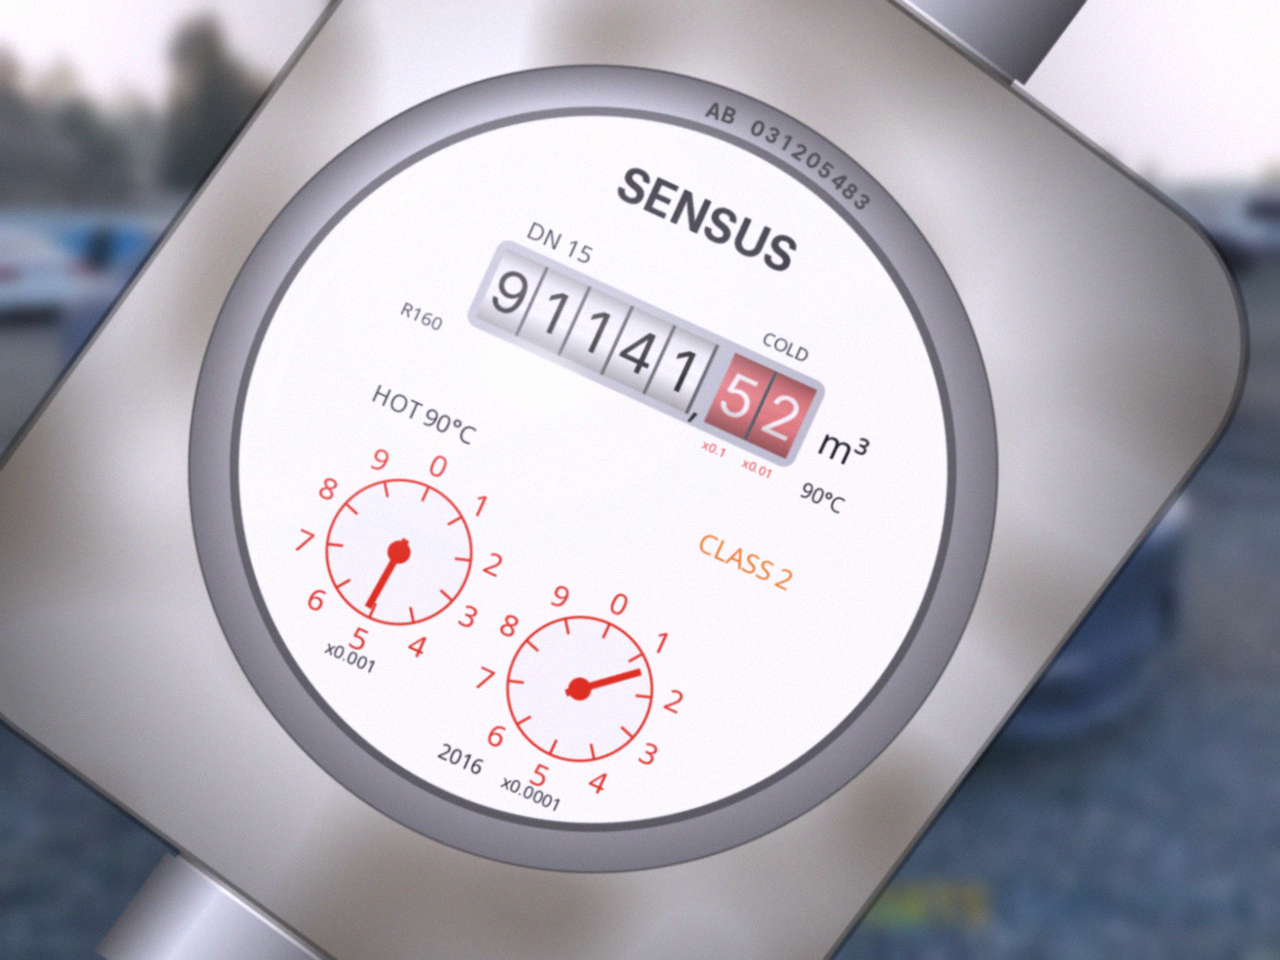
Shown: 91141.5251
